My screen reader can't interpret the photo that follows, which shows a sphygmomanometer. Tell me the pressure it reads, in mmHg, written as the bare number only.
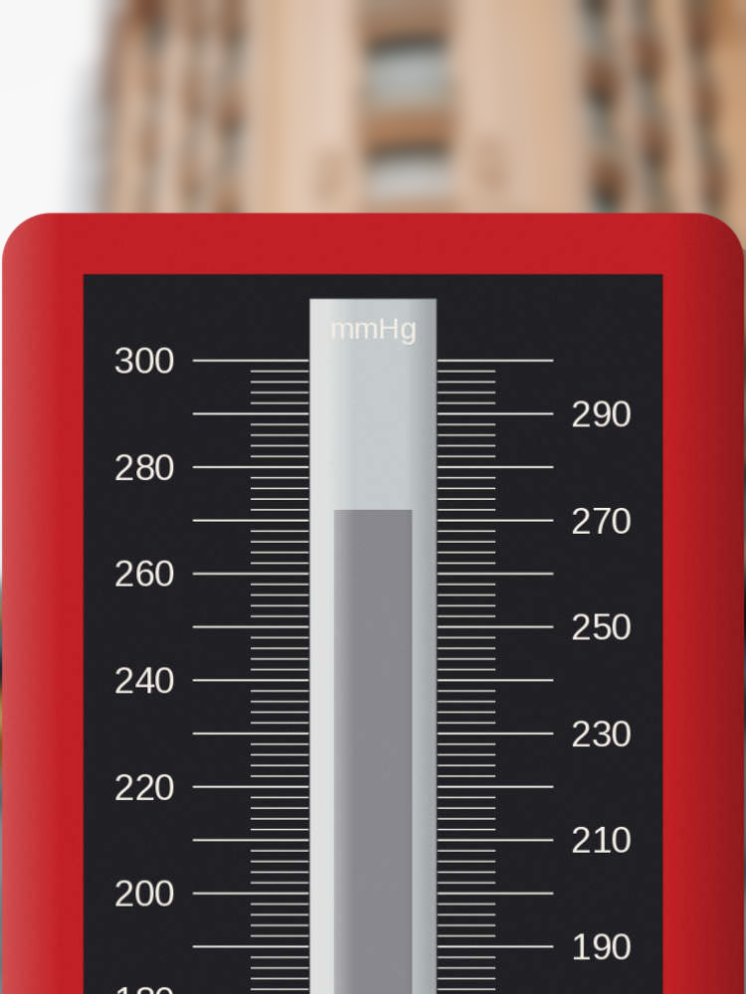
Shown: 272
